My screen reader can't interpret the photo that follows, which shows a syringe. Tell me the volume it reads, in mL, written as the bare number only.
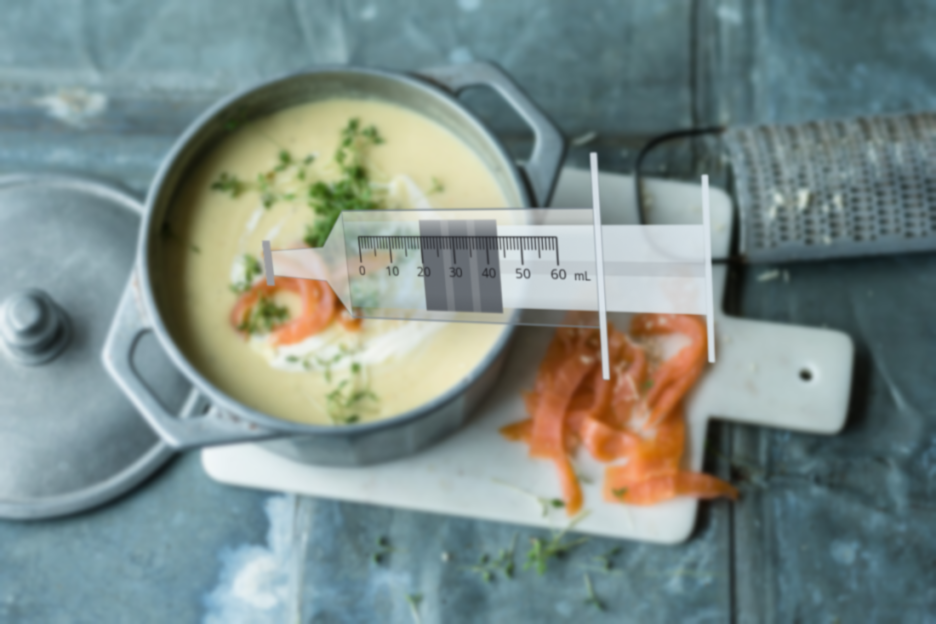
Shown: 20
